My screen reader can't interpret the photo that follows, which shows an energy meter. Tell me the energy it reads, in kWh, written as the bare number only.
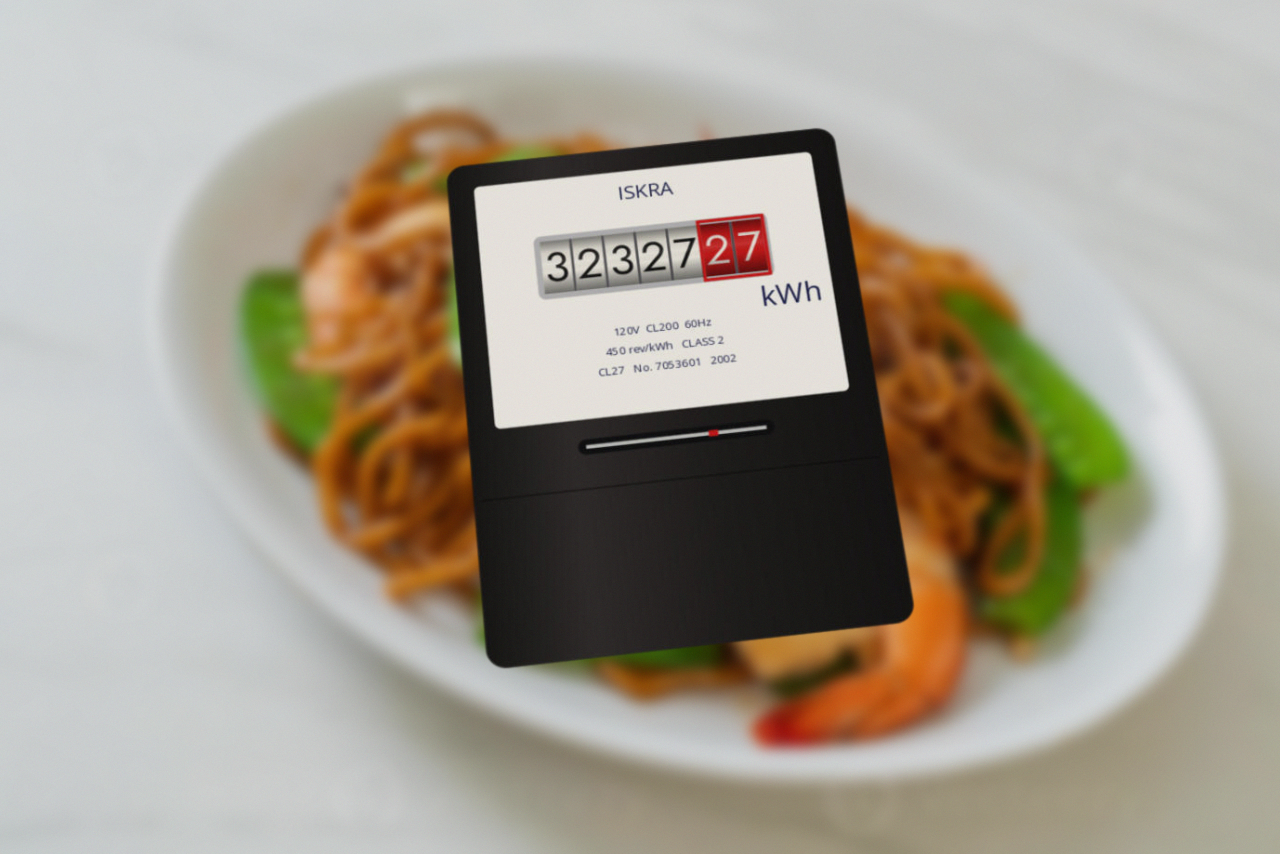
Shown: 32327.27
